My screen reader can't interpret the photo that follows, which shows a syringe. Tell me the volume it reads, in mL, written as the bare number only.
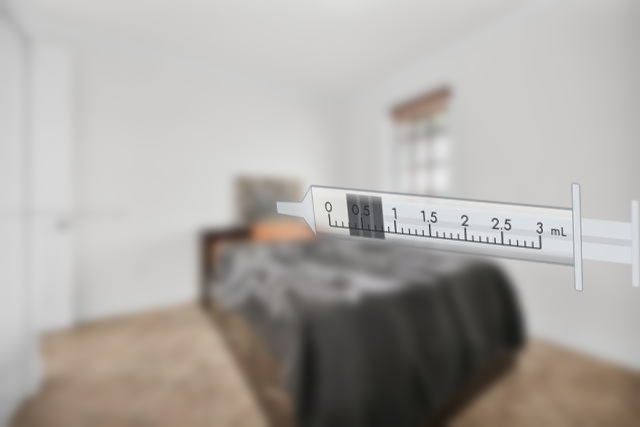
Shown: 0.3
